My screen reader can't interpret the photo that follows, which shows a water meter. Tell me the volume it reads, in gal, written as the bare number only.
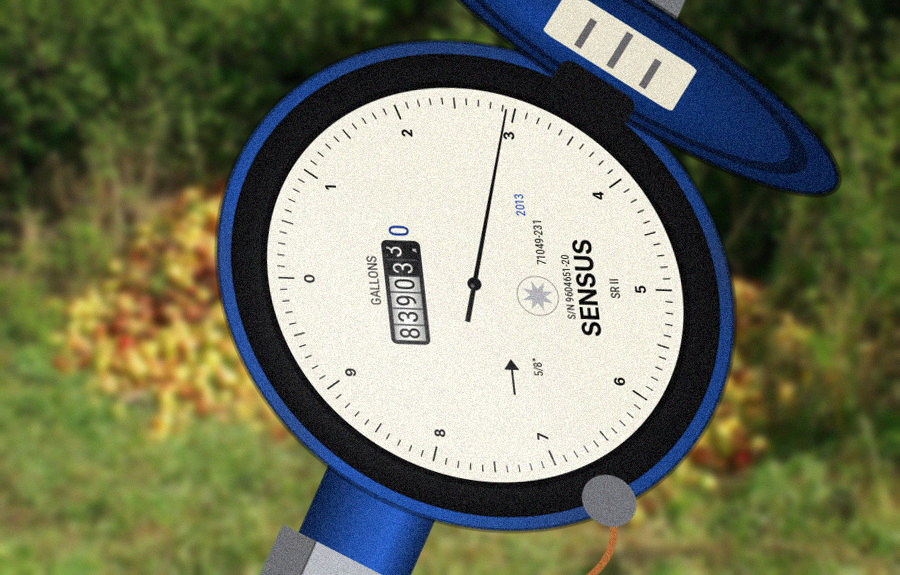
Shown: 8390332.9
